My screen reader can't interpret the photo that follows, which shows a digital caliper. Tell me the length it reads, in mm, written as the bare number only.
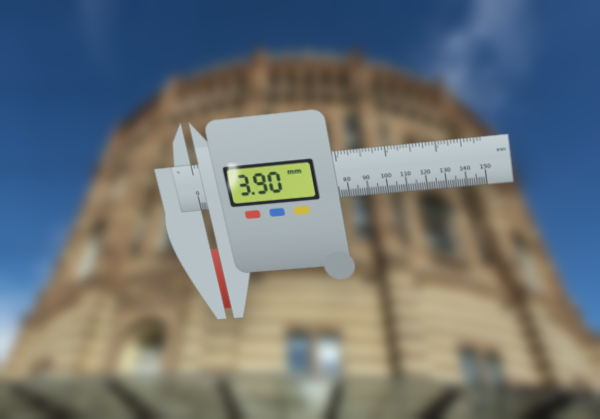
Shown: 3.90
